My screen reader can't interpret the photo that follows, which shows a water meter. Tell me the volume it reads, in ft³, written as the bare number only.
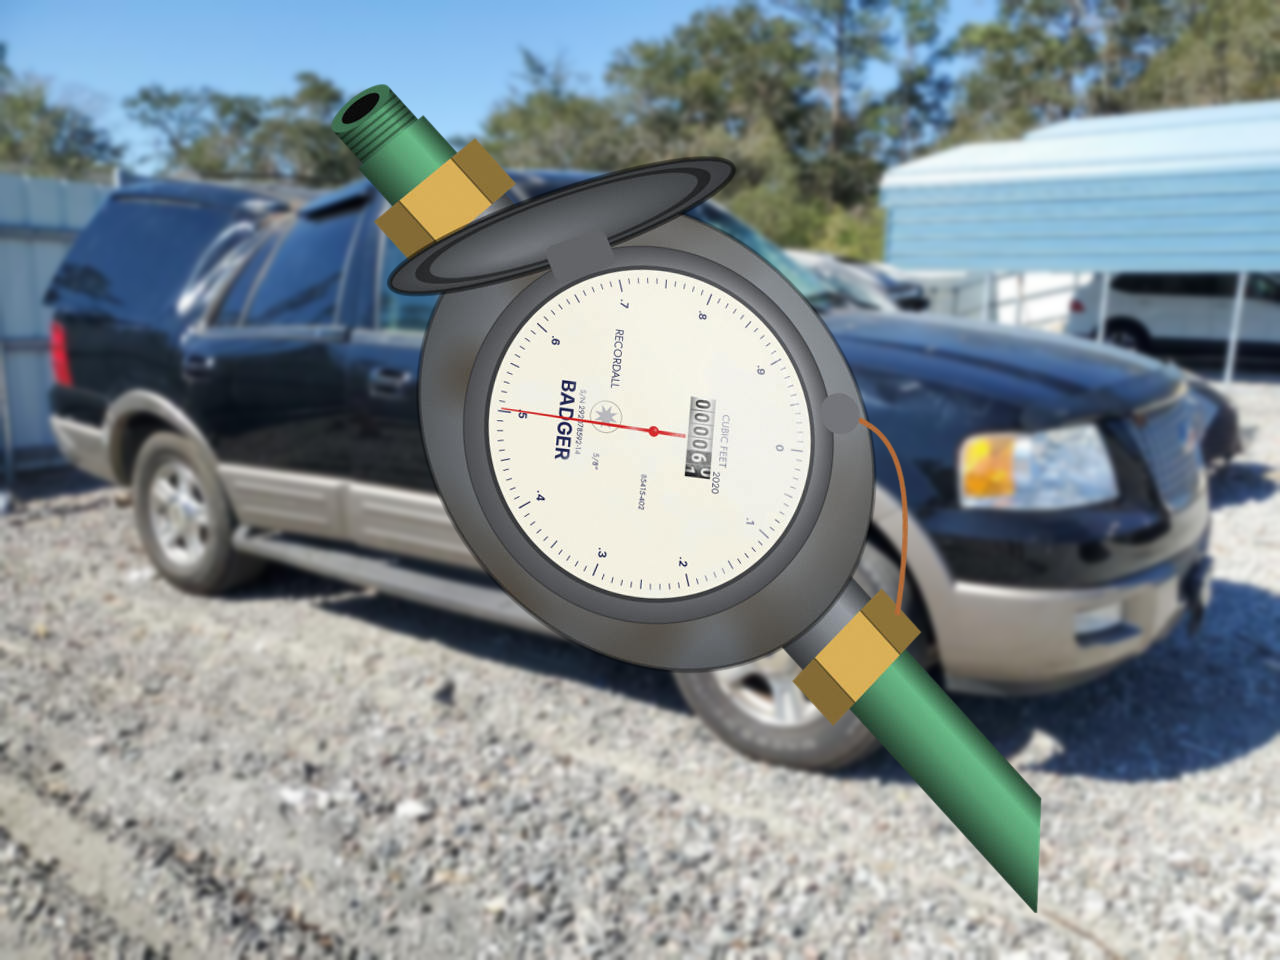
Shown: 60.50
